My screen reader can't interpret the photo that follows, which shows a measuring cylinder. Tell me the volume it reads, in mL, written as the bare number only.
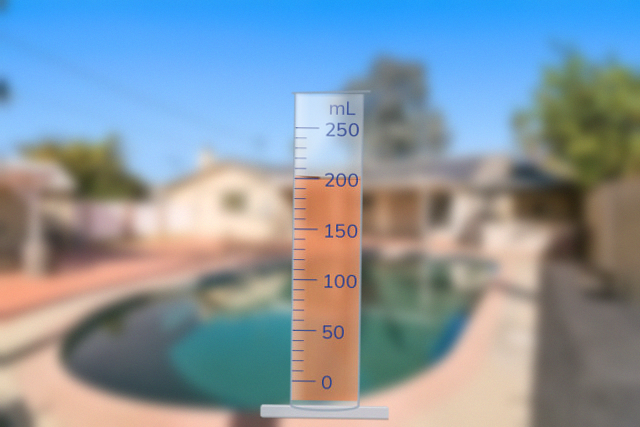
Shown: 200
